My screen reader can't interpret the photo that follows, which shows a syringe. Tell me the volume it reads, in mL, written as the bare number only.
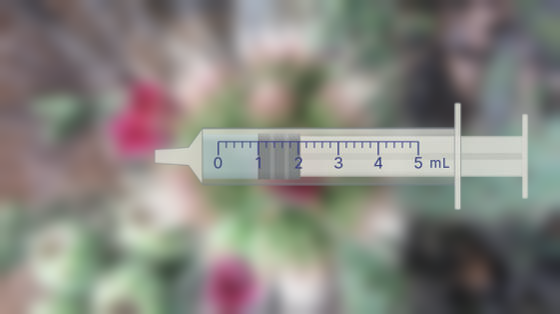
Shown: 1
